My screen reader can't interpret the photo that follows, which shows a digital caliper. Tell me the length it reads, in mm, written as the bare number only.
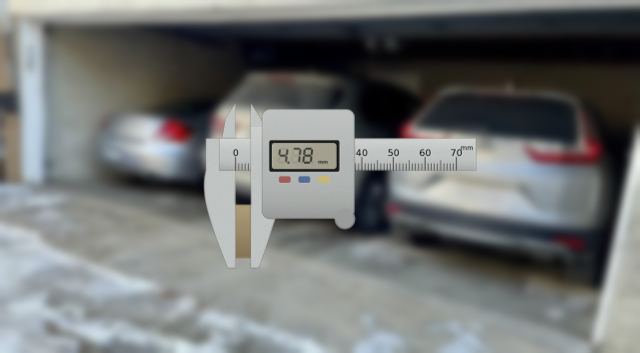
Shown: 4.78
